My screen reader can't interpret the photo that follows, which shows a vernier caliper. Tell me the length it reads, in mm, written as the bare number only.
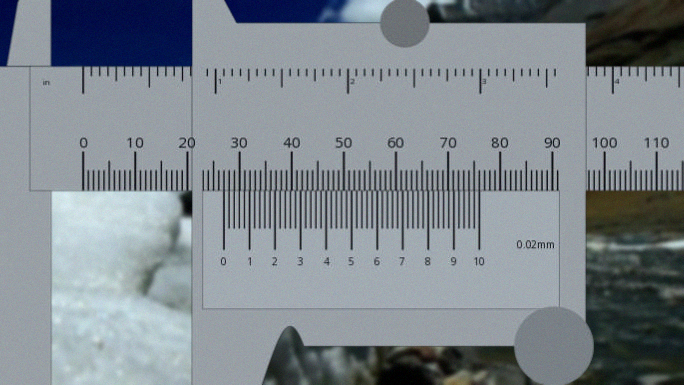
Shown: 27.0
